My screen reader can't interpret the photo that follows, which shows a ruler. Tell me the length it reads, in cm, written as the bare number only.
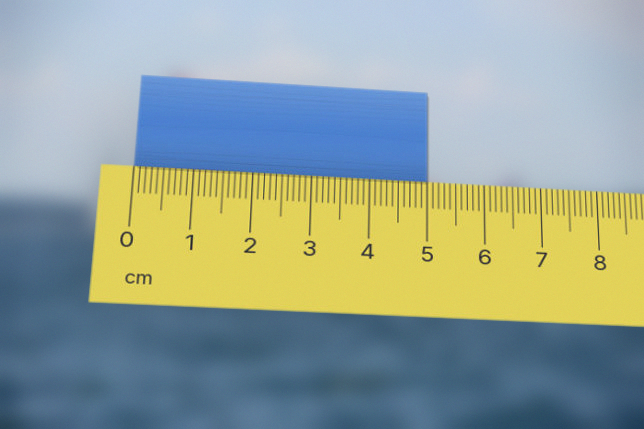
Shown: 5
